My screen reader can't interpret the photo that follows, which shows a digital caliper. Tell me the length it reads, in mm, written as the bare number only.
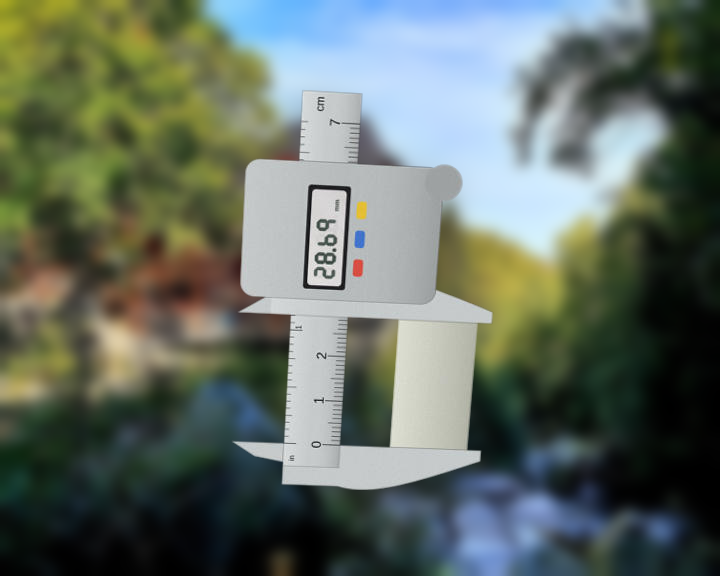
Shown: 28.69
